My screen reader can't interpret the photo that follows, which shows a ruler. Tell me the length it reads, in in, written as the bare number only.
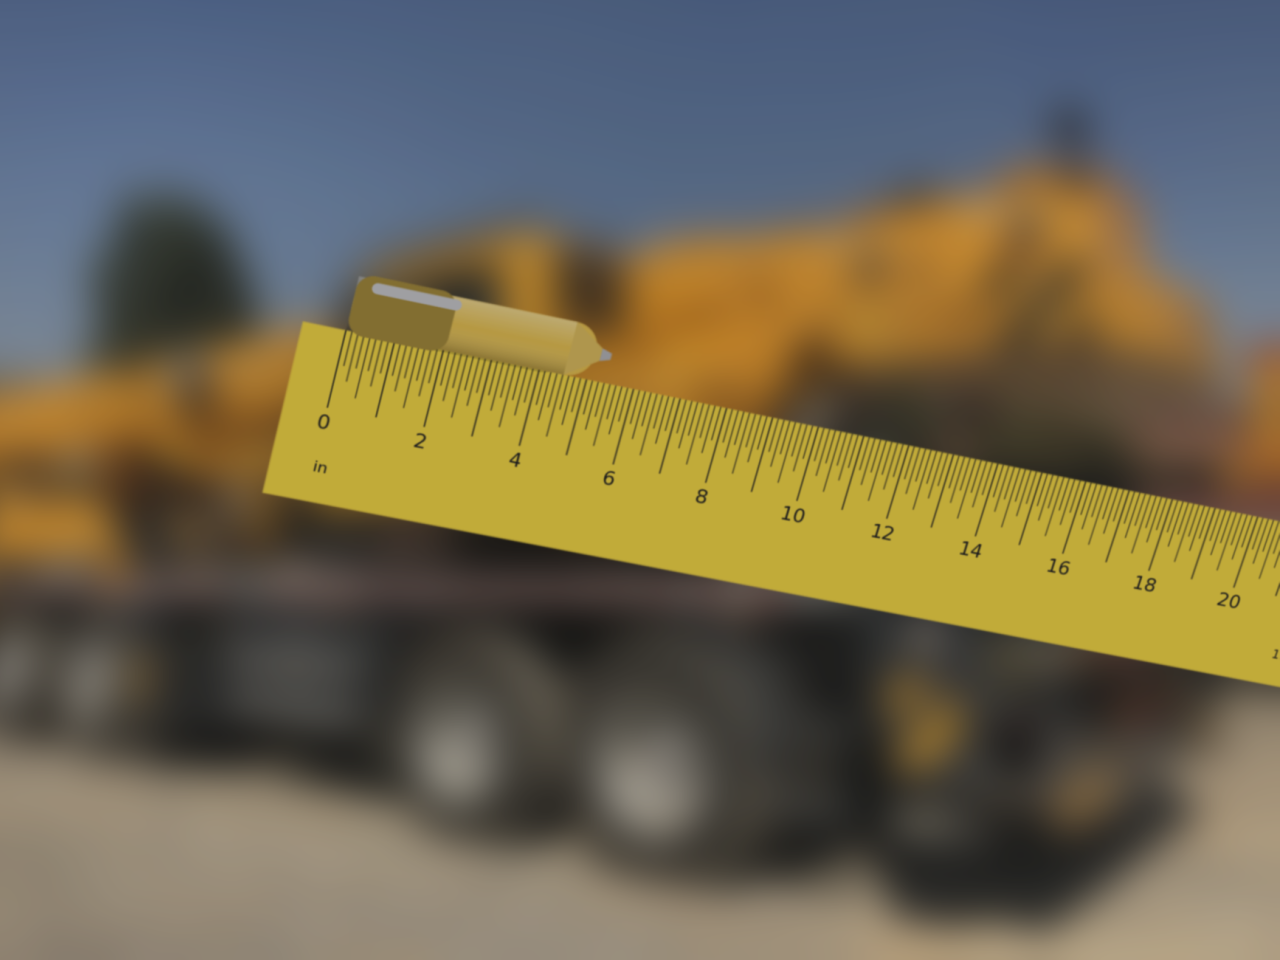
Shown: 5.375
